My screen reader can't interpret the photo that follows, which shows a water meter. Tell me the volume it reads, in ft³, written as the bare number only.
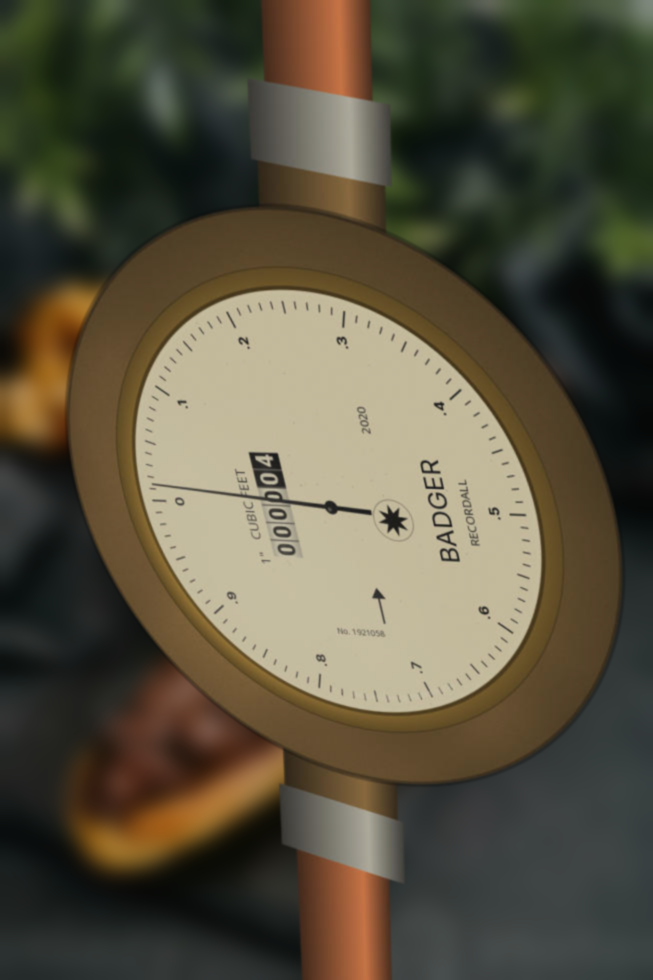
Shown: 4.01
